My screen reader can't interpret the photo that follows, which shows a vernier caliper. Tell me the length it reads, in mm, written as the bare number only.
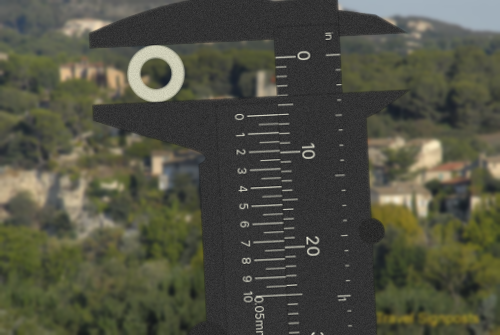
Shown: 6.0
